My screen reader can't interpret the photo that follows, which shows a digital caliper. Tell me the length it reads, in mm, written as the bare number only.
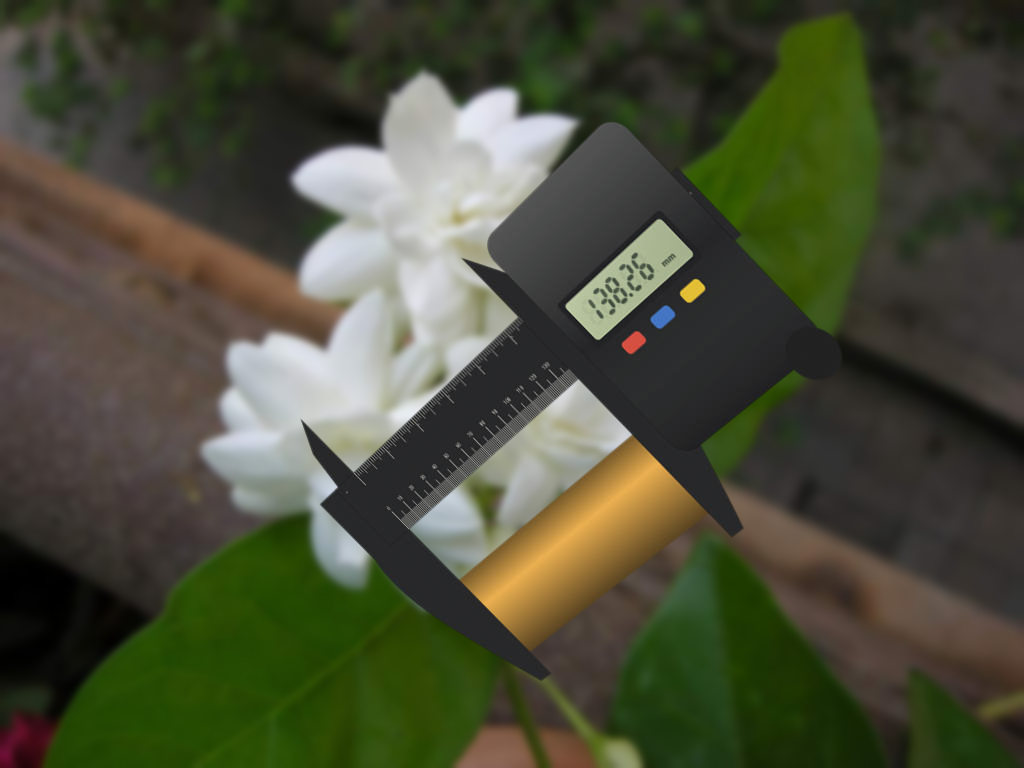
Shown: 138.26
